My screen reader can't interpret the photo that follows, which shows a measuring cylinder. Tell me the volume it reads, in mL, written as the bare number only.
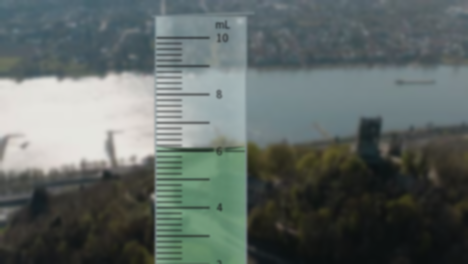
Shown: 6
